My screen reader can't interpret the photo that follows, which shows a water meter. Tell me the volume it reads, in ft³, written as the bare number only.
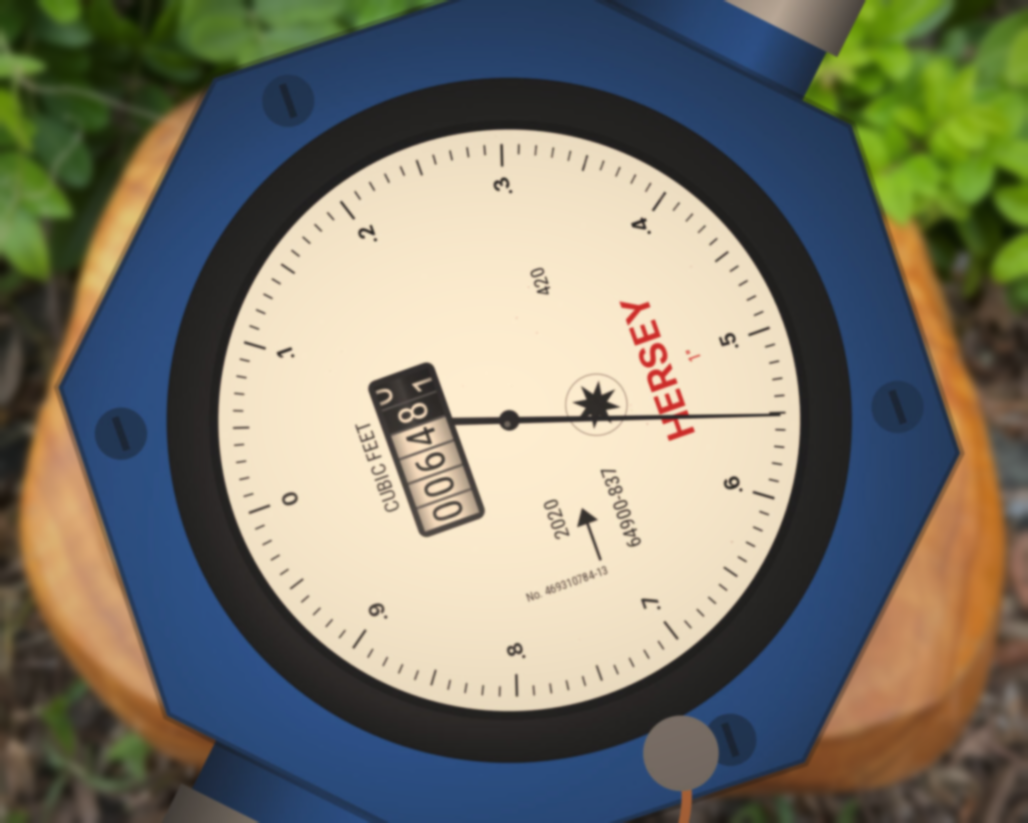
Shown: 6480.55
